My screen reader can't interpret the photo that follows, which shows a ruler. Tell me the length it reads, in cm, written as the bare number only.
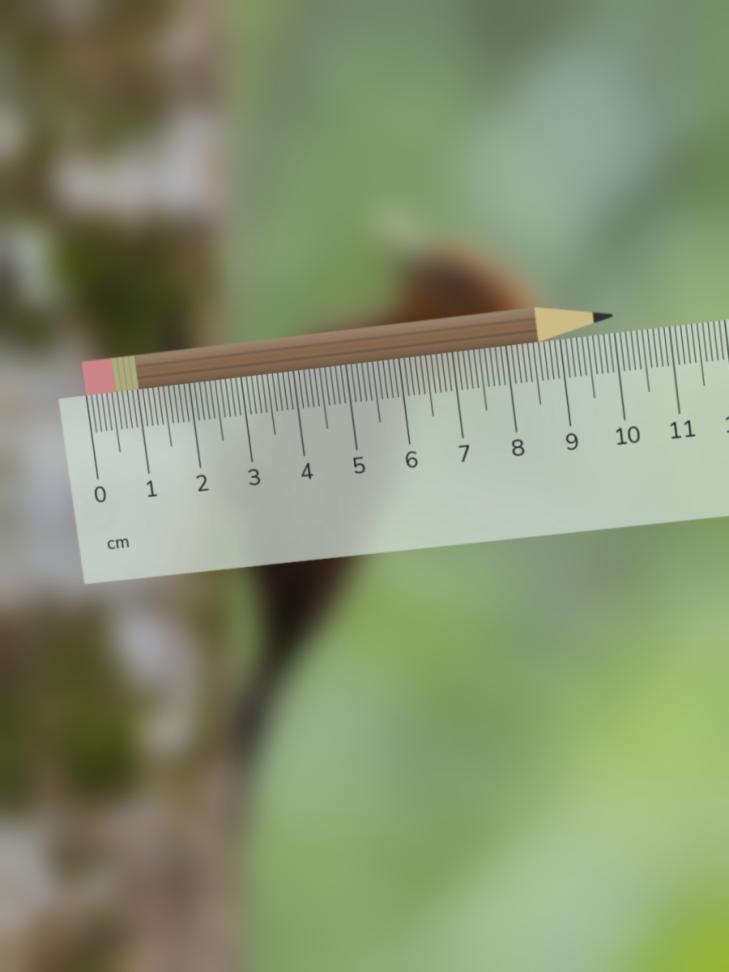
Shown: 10
